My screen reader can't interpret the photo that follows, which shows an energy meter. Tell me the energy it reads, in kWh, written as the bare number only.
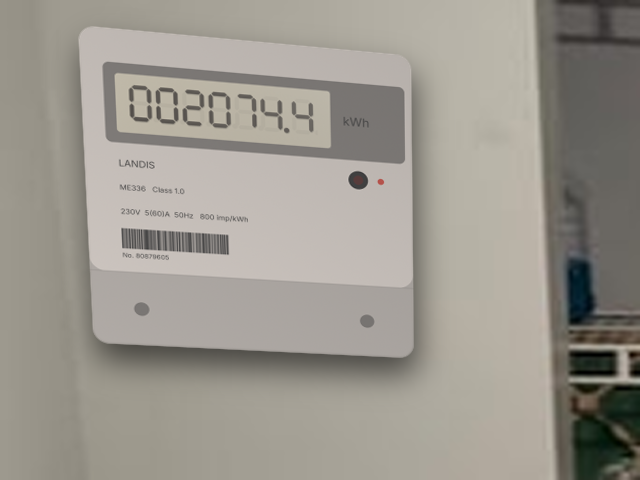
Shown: 2074.4
